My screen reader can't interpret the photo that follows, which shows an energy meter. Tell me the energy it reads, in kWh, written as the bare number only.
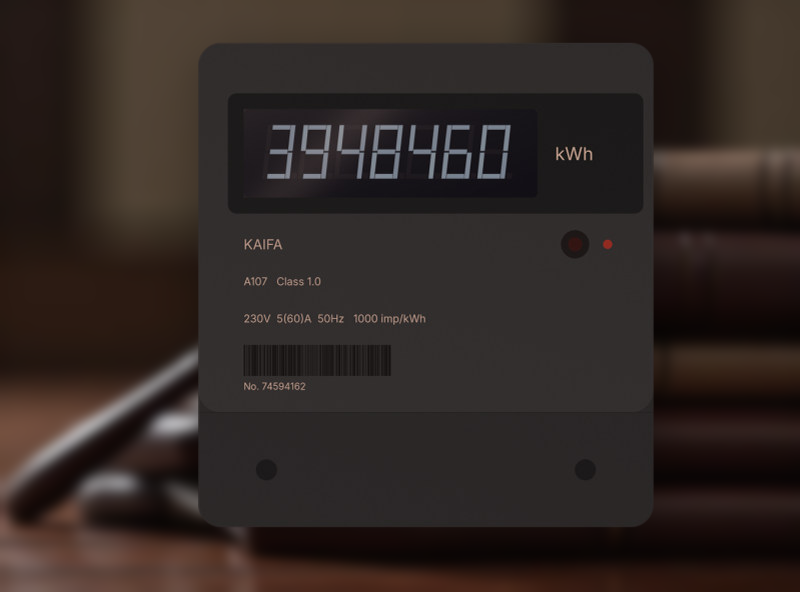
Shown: 3948460
